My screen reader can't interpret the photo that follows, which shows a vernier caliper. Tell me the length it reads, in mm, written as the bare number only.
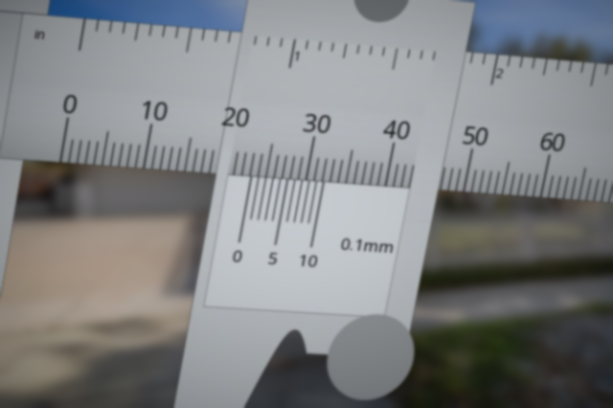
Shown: 23.2
